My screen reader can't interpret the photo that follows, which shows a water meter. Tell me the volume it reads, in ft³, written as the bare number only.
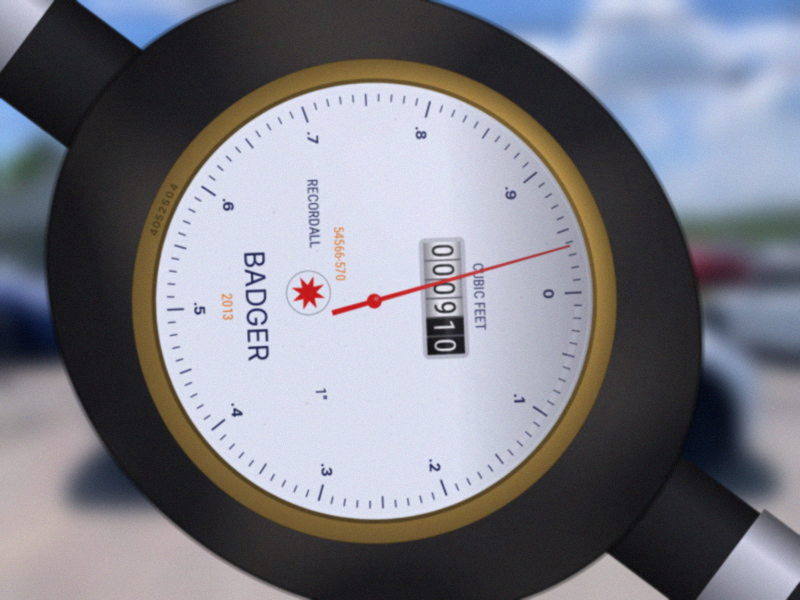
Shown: 909.96
